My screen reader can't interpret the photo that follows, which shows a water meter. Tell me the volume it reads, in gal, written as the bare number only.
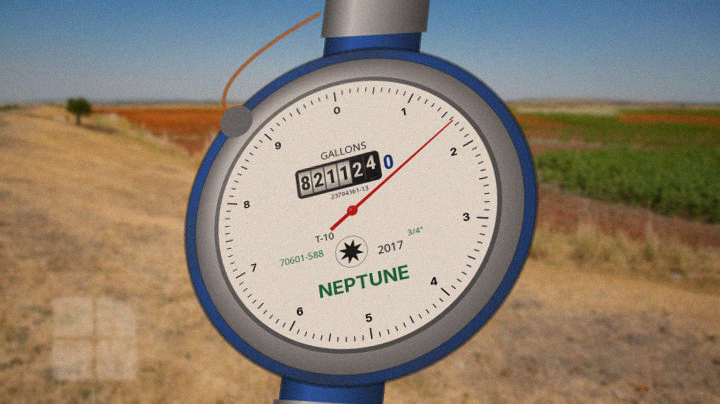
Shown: 8211241.6
